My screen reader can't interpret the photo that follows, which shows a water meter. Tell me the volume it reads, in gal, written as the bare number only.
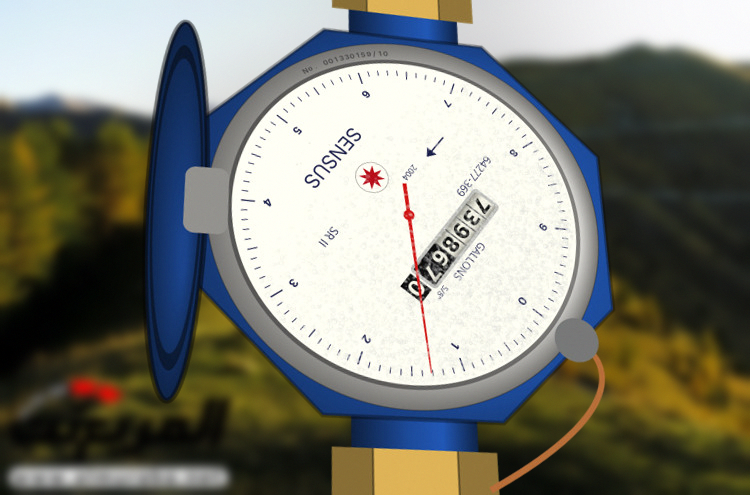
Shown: 7398671.3
